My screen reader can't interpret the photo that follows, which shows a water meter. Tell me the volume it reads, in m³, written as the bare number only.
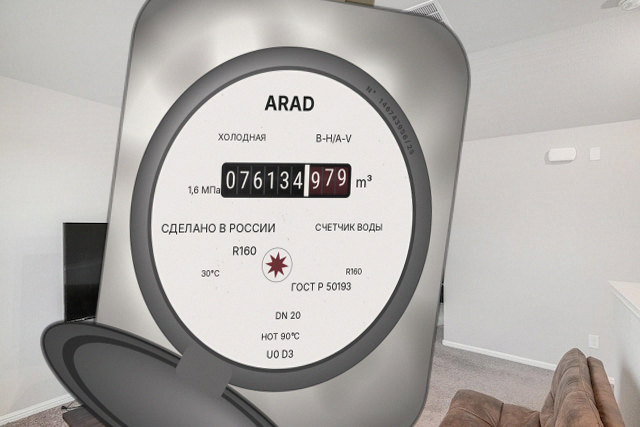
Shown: 76134.979
